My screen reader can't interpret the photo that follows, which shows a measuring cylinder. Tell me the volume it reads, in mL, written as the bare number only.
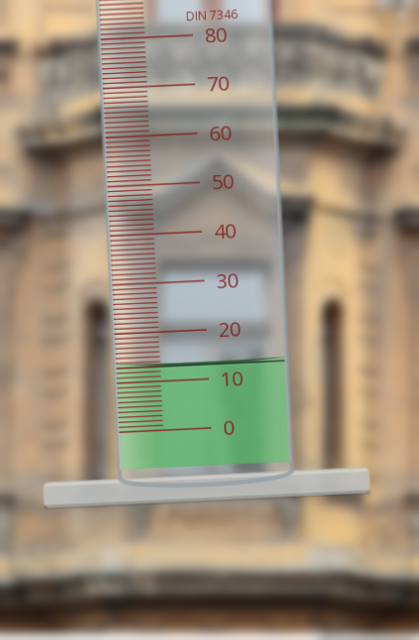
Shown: 13
